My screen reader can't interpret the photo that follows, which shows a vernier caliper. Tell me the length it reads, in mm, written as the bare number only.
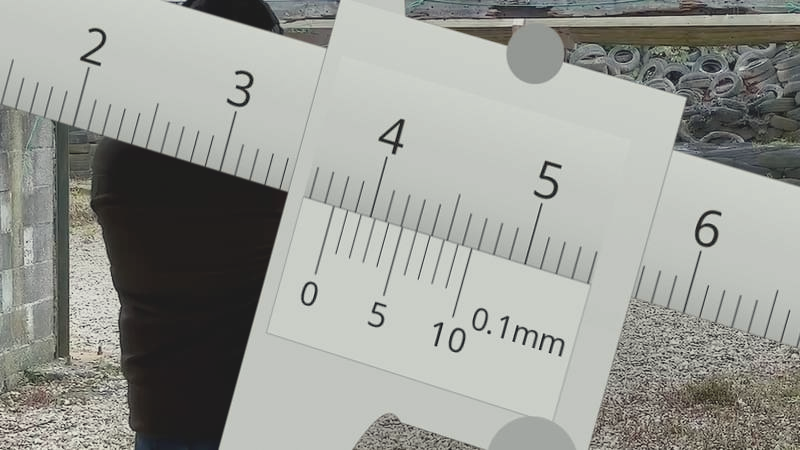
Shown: 37.6
